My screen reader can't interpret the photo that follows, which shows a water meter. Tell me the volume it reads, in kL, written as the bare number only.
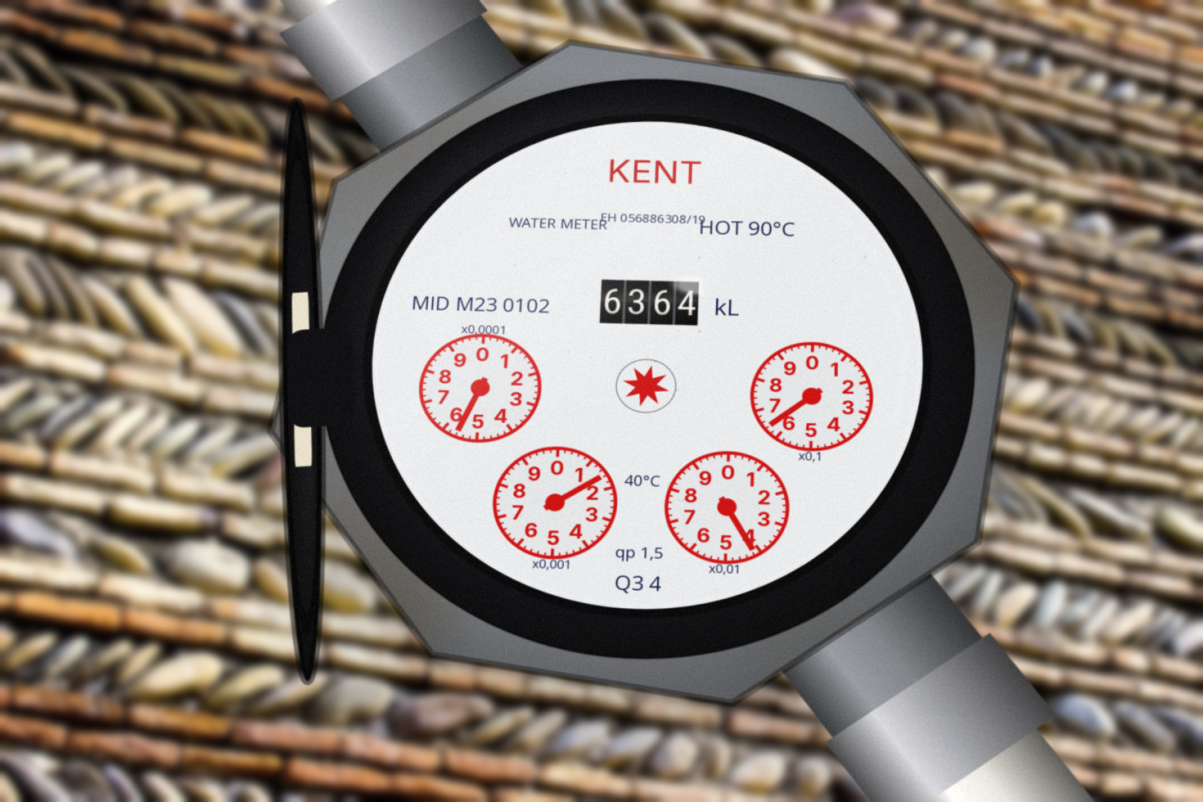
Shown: 6364.6415
